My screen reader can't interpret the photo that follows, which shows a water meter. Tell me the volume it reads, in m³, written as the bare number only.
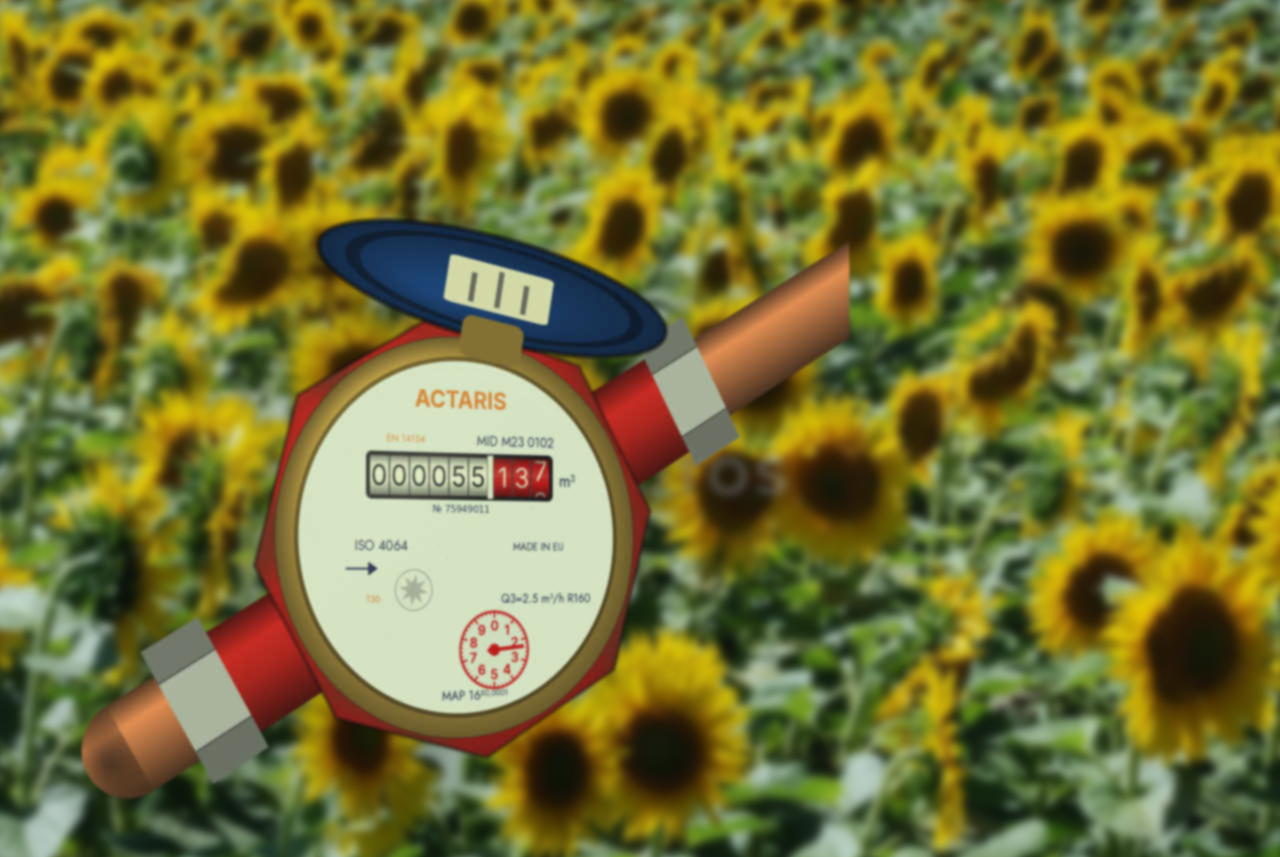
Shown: 55.1372
